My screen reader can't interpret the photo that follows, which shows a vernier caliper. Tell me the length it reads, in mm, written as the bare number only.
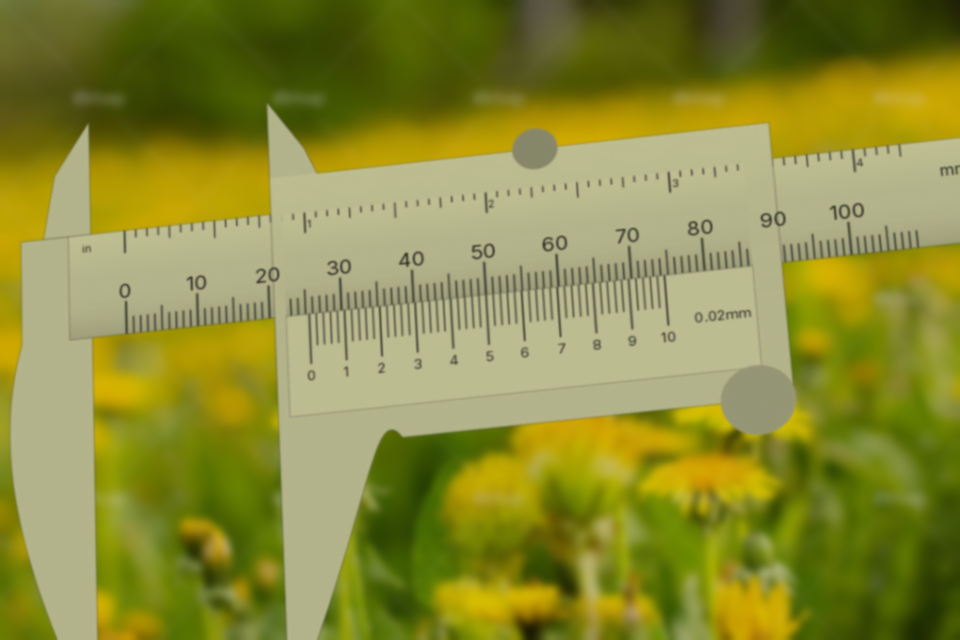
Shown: 25.5
